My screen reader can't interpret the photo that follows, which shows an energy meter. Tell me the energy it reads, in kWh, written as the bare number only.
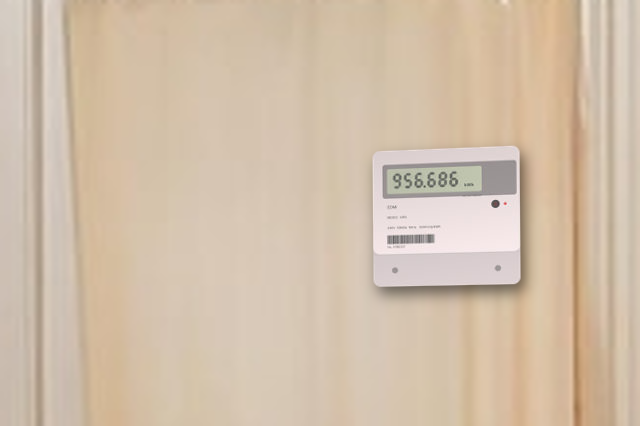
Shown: 956.686
